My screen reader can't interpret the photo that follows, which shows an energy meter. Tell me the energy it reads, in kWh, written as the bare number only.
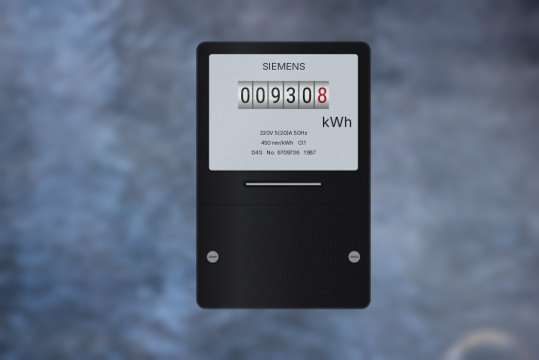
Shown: 930.8
